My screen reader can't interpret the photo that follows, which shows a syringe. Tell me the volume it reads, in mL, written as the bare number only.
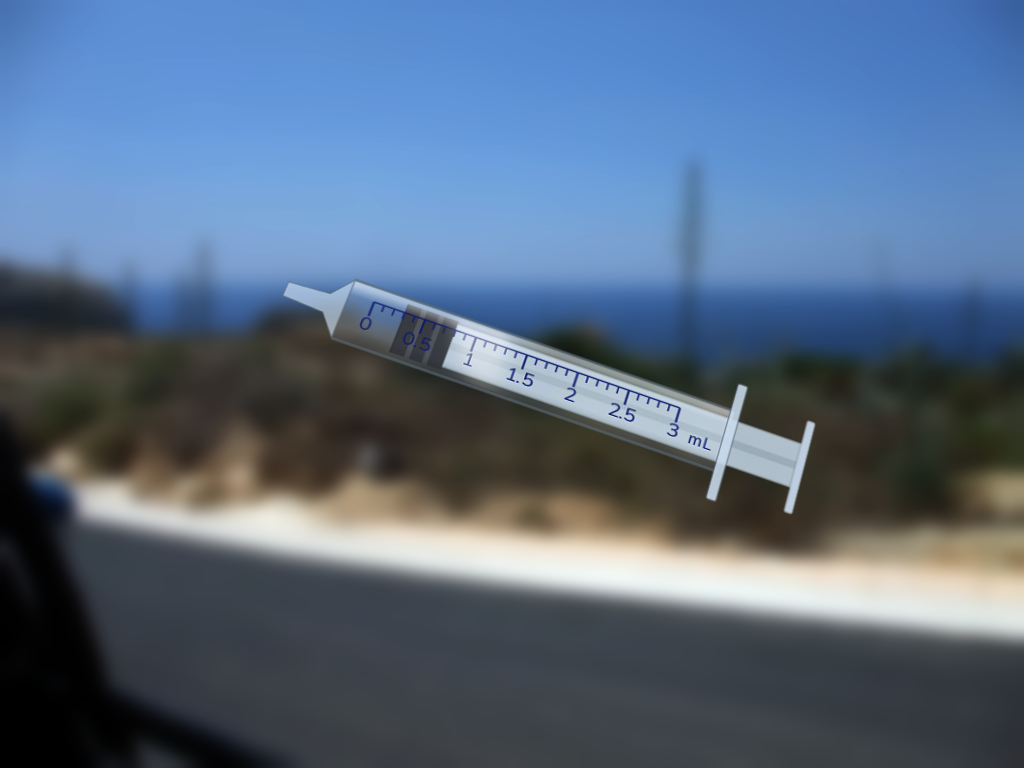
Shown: 0.3
